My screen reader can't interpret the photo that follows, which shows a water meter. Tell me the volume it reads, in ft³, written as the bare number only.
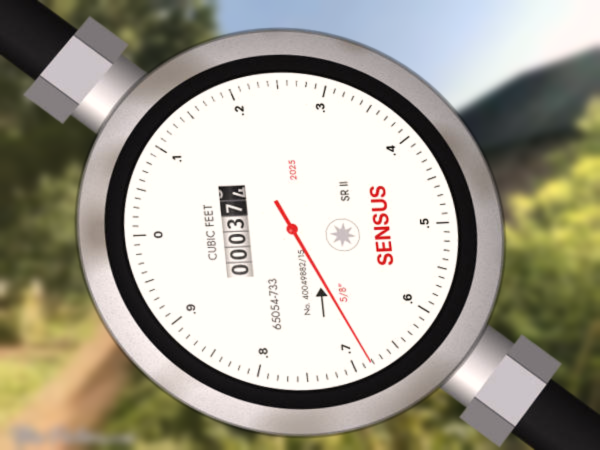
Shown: 373.68
